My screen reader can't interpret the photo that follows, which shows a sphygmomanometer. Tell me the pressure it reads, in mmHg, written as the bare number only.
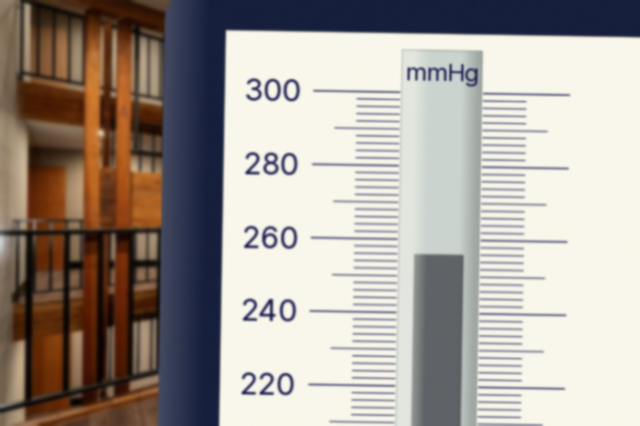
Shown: 256
